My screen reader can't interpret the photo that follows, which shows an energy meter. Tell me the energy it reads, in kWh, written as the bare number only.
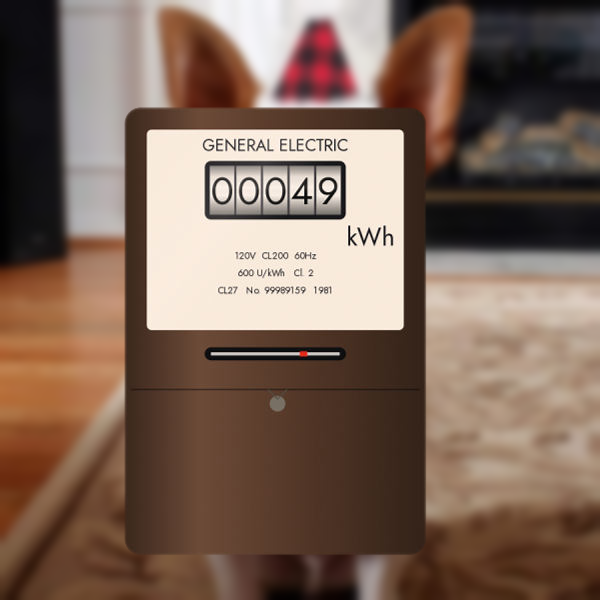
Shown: 49
